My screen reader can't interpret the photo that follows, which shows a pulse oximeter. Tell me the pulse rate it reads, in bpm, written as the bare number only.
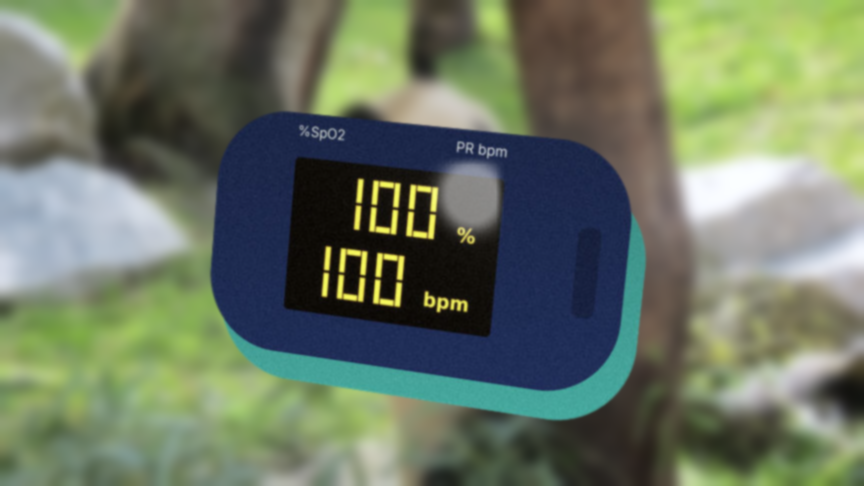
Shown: 100
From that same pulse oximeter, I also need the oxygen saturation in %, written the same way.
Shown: 100
